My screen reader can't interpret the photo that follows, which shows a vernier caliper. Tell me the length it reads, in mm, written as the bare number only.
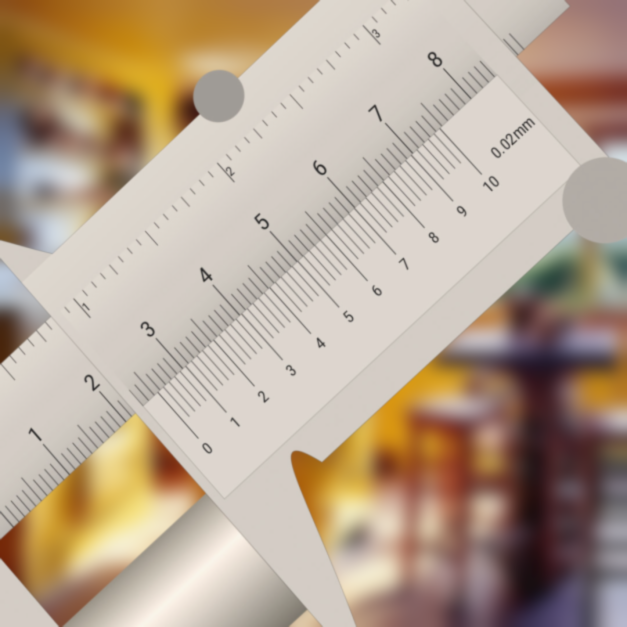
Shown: 25.6
